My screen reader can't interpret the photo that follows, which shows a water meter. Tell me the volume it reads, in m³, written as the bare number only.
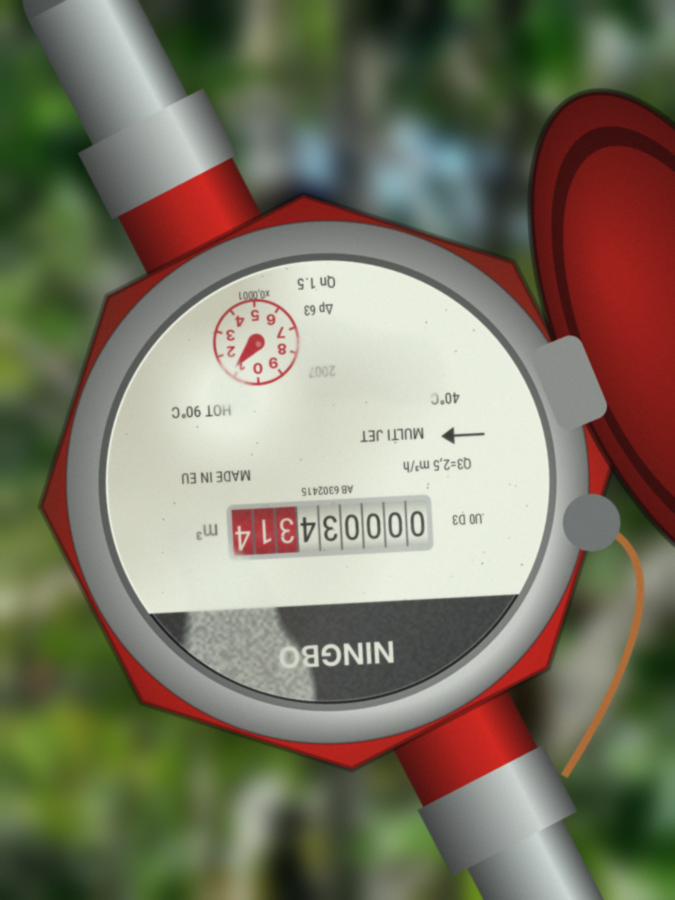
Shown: 34.3141
